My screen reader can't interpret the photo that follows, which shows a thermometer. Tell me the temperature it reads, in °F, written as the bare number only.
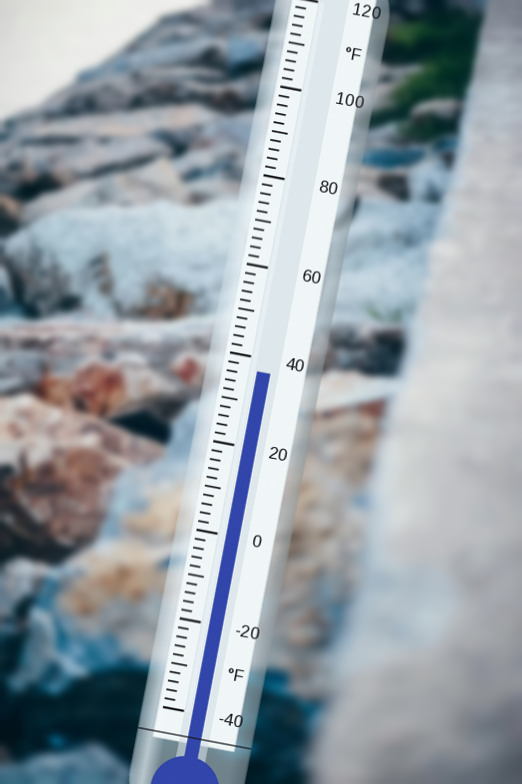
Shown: 37
